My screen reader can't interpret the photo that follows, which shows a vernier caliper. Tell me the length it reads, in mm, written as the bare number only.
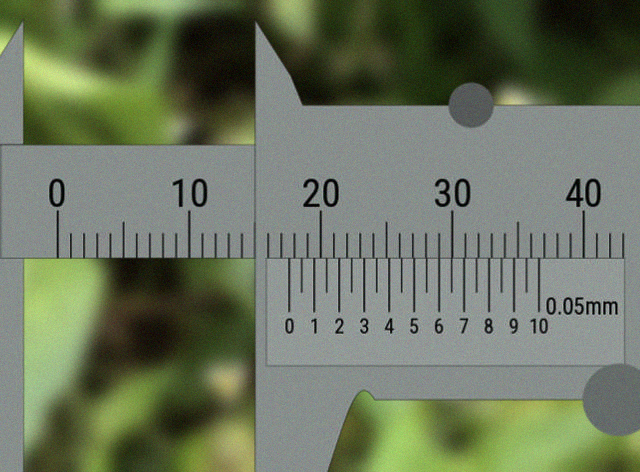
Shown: 17.6
